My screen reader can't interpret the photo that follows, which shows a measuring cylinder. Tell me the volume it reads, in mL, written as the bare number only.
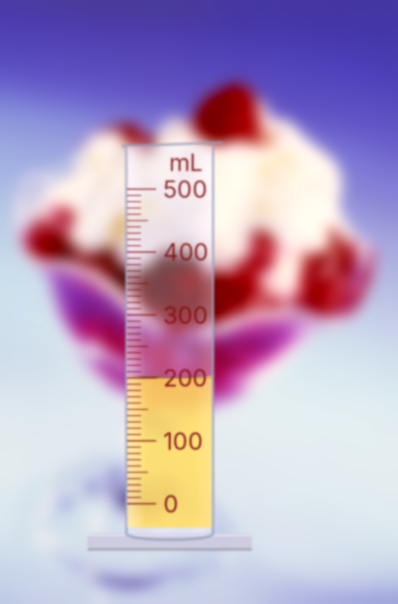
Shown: 200
